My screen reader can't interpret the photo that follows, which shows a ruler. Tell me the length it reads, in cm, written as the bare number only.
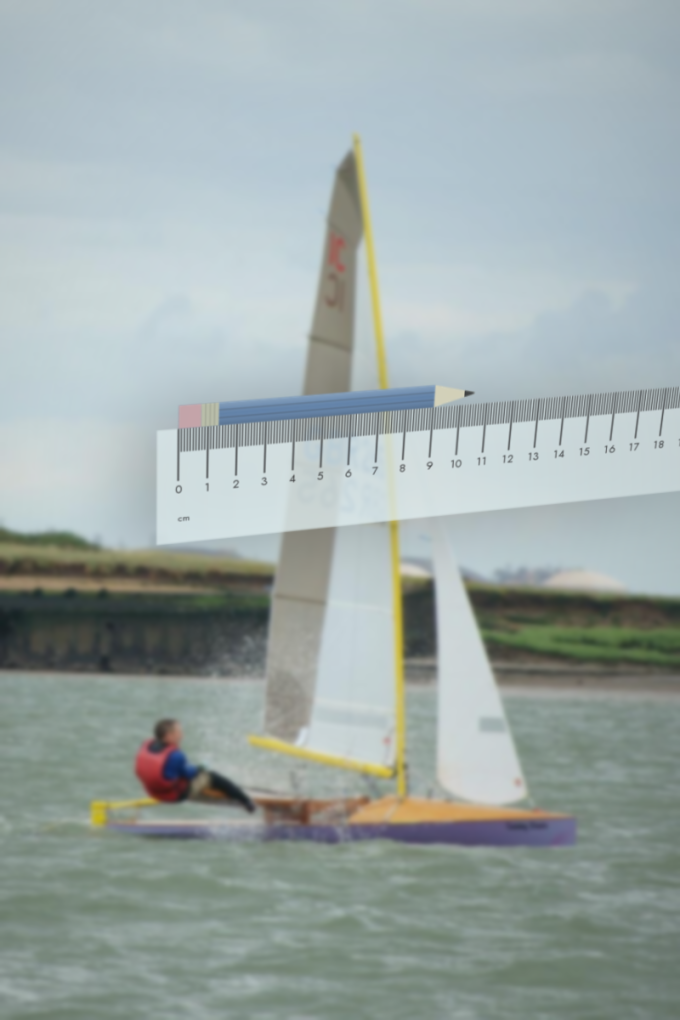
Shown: 10.5
